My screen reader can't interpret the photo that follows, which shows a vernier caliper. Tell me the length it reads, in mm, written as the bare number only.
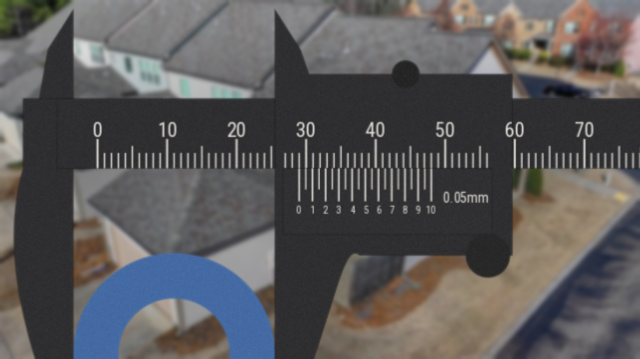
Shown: 29.0
